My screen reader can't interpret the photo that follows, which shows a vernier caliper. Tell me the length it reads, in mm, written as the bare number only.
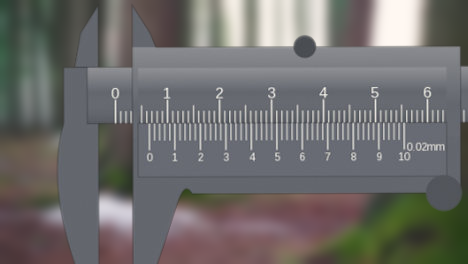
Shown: 6.5
